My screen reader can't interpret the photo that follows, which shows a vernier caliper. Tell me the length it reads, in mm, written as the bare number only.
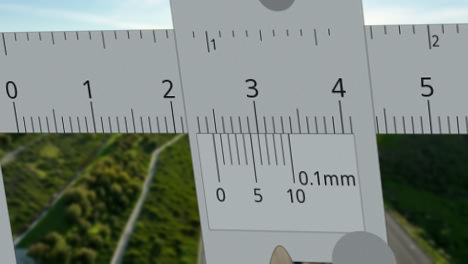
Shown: 24.6
